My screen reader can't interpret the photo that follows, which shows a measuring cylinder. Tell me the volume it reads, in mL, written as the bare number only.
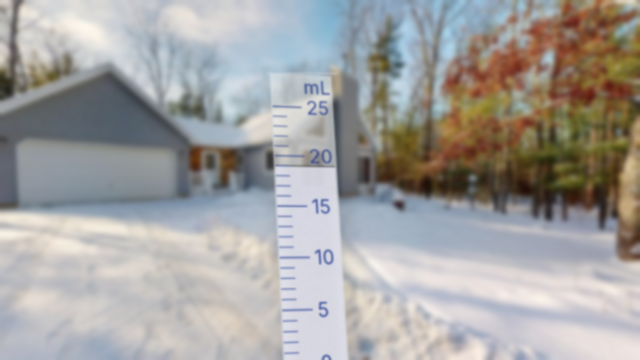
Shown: 19
